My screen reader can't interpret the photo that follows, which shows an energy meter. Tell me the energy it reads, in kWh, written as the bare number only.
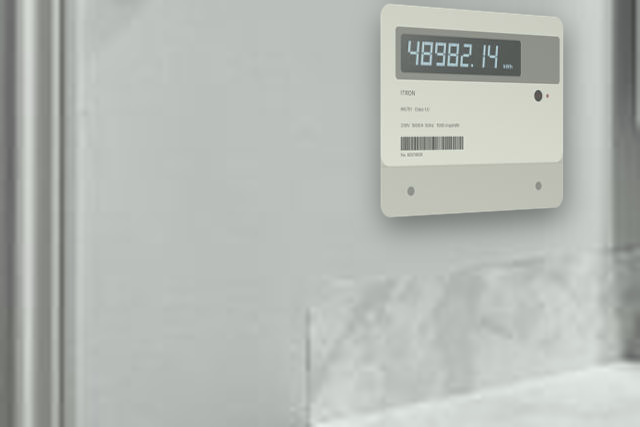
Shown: 48982.14
